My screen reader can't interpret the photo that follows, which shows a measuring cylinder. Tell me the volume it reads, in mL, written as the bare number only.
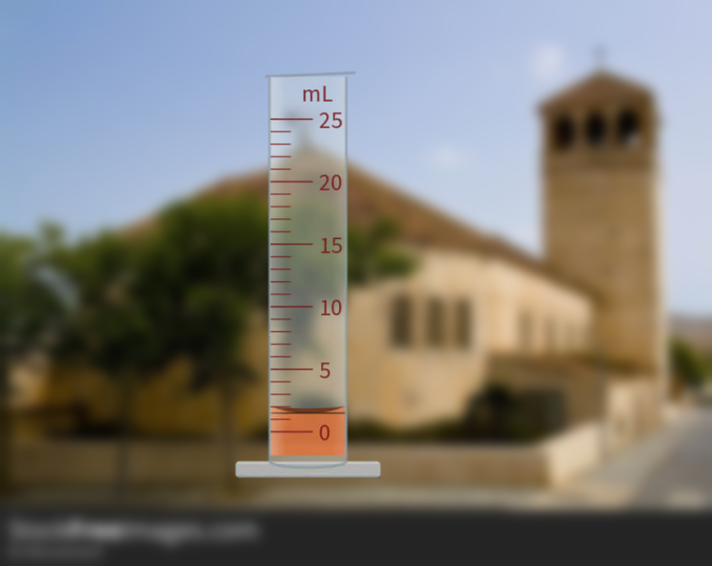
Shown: 1.5
